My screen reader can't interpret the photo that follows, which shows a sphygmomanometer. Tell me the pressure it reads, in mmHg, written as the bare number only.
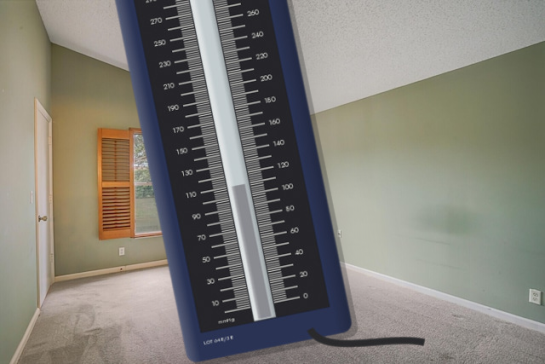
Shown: 110
